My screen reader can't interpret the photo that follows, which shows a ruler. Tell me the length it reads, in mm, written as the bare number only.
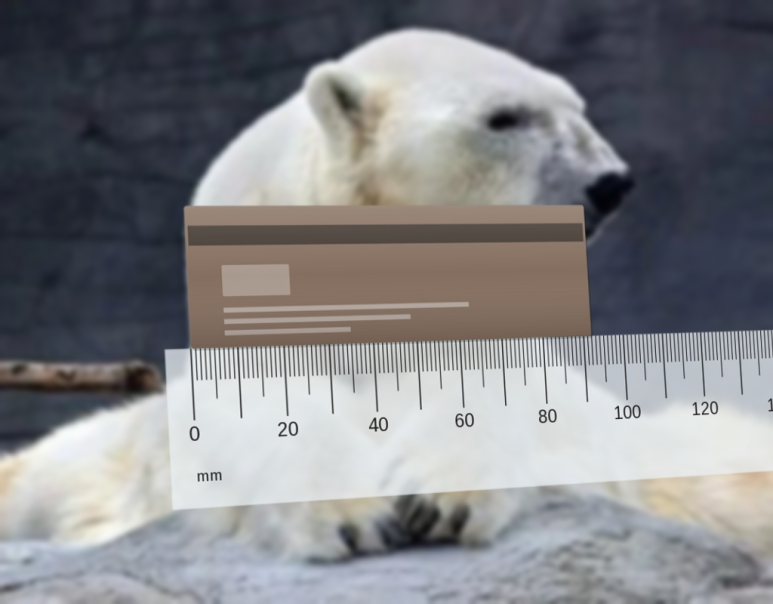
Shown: 92
